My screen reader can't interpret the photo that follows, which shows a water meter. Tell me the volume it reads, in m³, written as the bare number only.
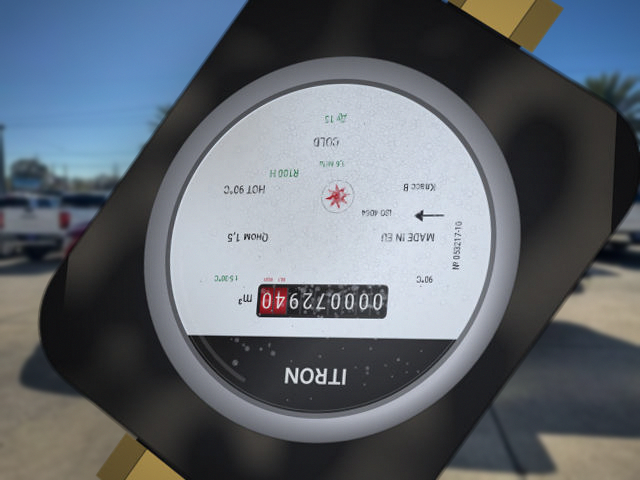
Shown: 729.40
